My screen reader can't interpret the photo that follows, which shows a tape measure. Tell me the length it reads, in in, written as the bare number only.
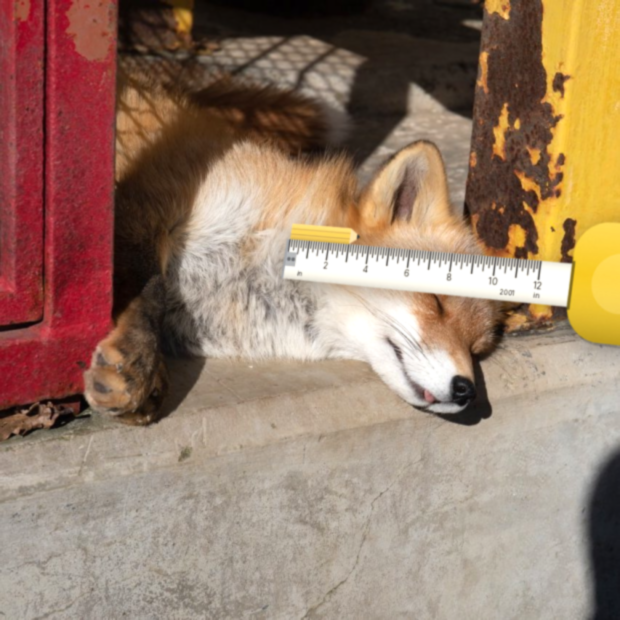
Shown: 3.5
